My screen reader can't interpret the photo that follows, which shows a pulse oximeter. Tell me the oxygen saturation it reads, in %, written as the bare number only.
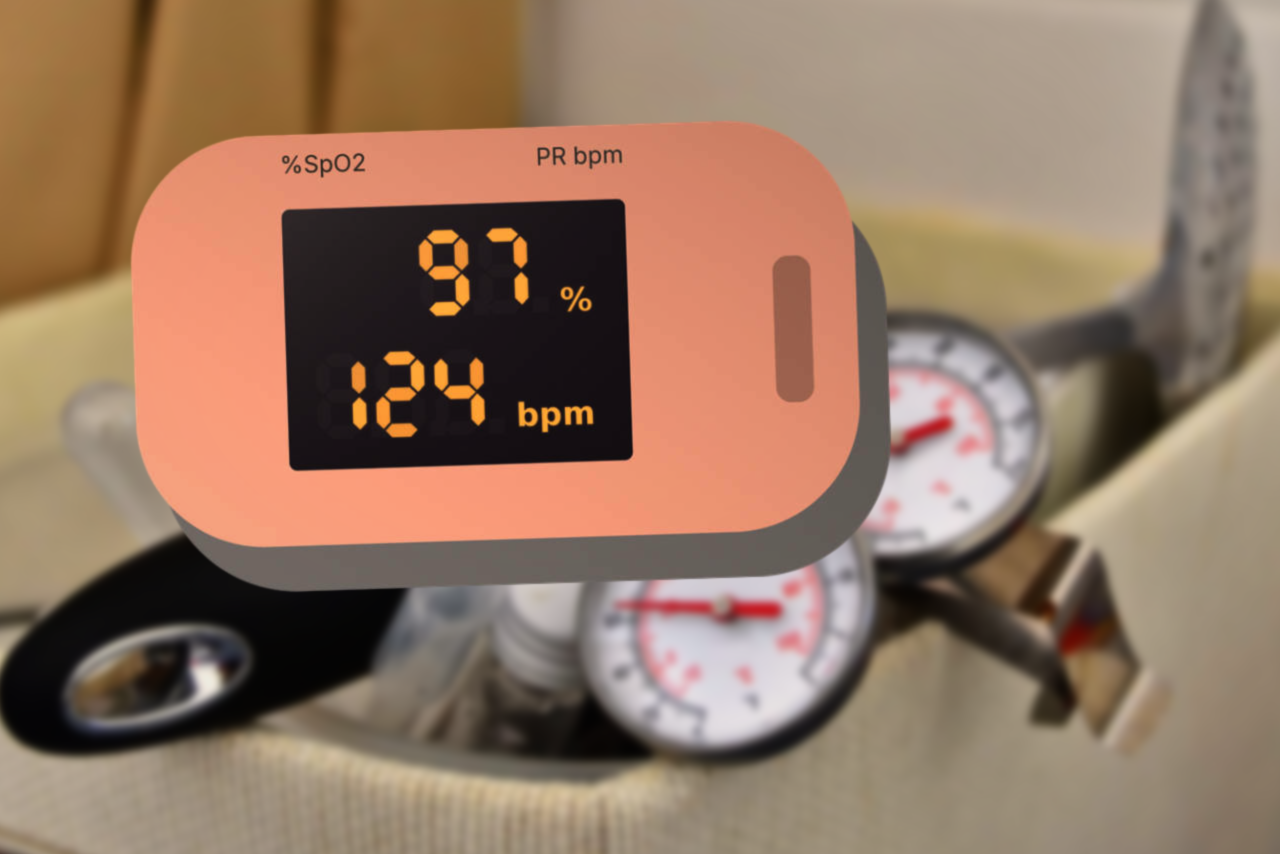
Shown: 97
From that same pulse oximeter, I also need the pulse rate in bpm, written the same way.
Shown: 124
